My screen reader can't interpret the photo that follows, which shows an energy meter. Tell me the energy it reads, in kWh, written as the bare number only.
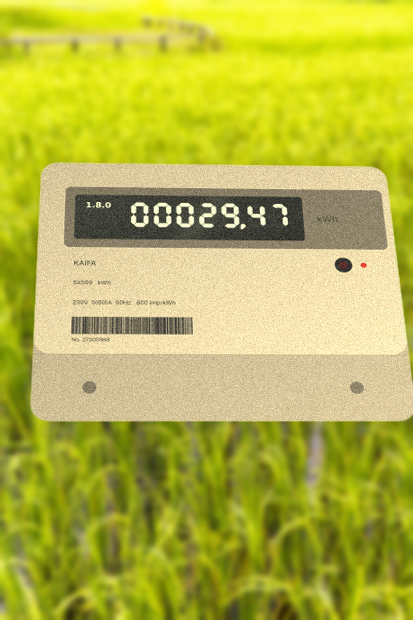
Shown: 29.47
